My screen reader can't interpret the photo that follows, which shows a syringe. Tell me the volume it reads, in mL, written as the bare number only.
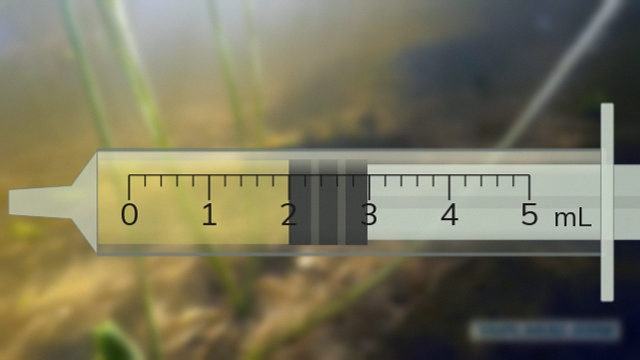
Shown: 2
